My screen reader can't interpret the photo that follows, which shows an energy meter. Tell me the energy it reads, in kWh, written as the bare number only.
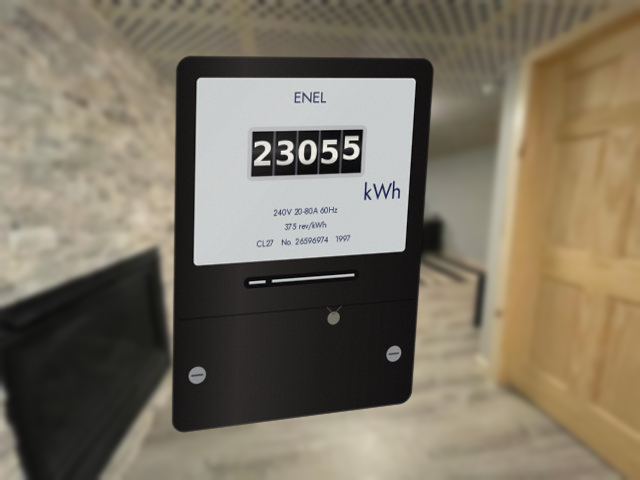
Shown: 23055
